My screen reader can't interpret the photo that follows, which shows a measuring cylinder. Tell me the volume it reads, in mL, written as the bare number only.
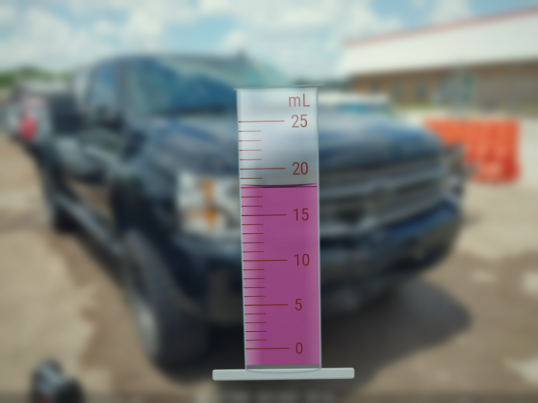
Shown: 18
